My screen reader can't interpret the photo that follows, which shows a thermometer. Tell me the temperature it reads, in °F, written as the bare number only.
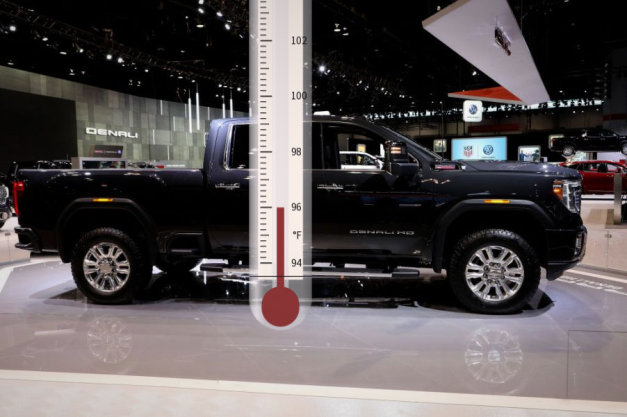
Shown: 96
